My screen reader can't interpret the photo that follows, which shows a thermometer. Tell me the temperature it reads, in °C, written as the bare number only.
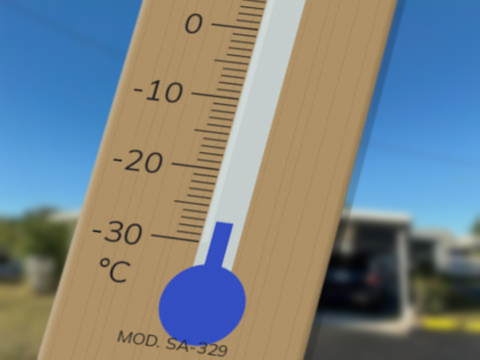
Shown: -27
